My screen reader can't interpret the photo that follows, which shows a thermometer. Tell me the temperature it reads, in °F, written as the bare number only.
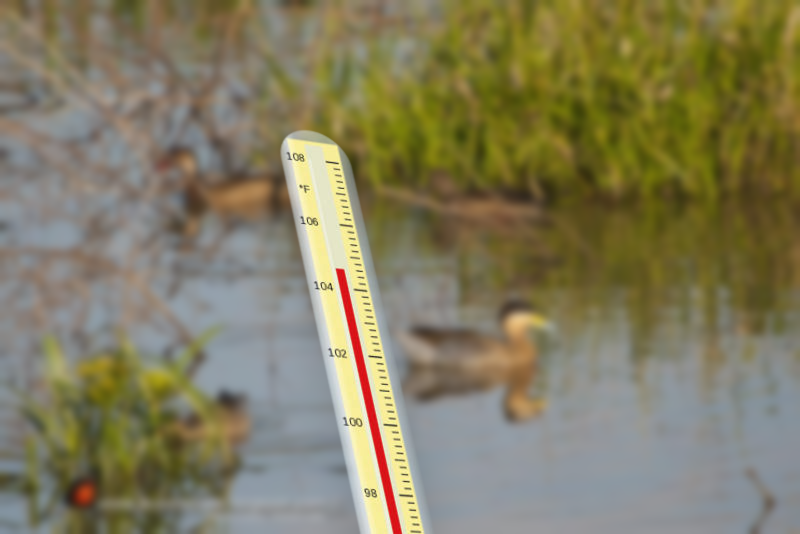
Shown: 104.6
